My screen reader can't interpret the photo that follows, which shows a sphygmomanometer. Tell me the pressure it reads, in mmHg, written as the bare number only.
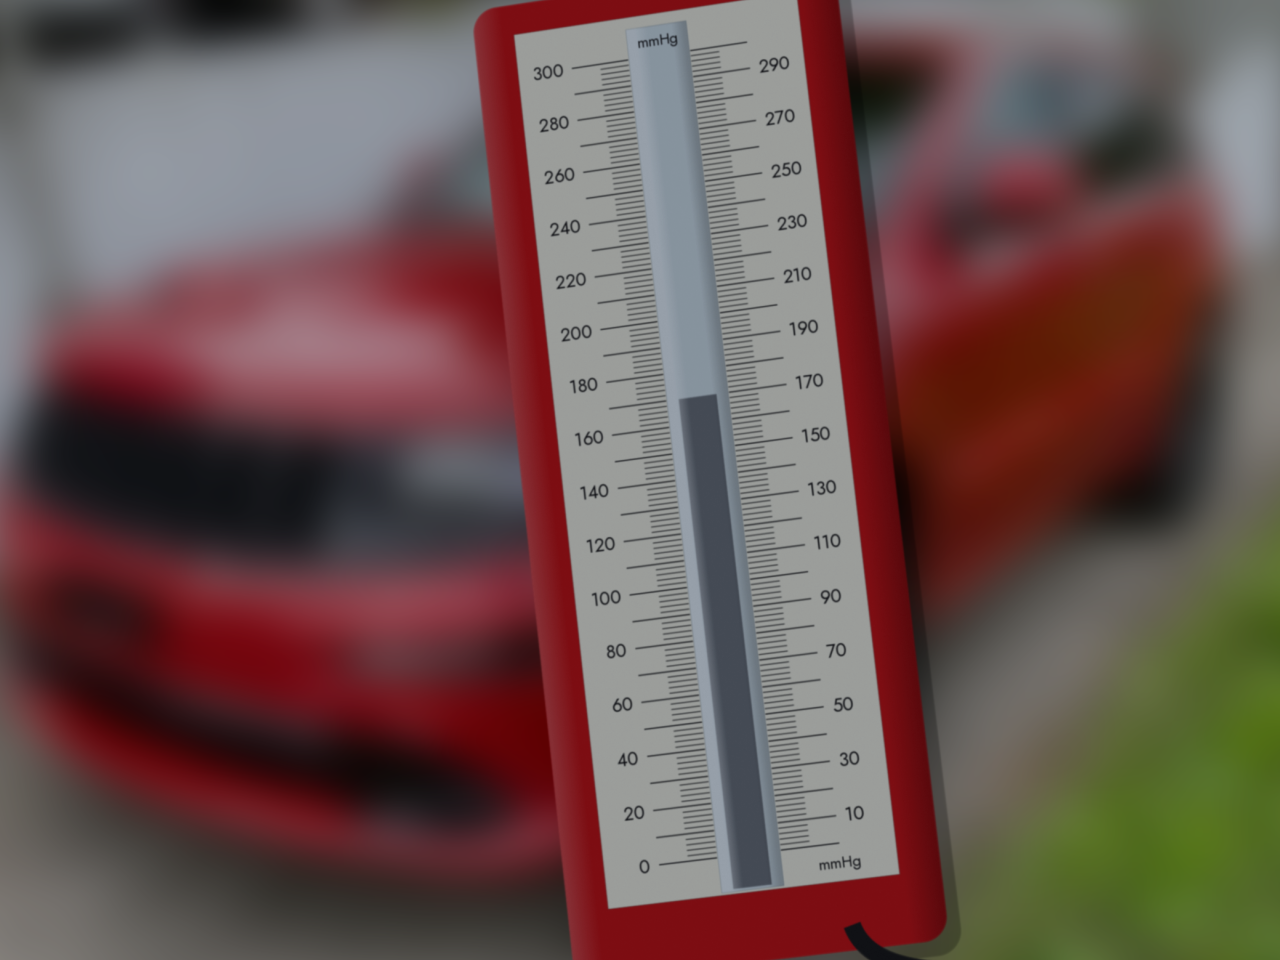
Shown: 170
